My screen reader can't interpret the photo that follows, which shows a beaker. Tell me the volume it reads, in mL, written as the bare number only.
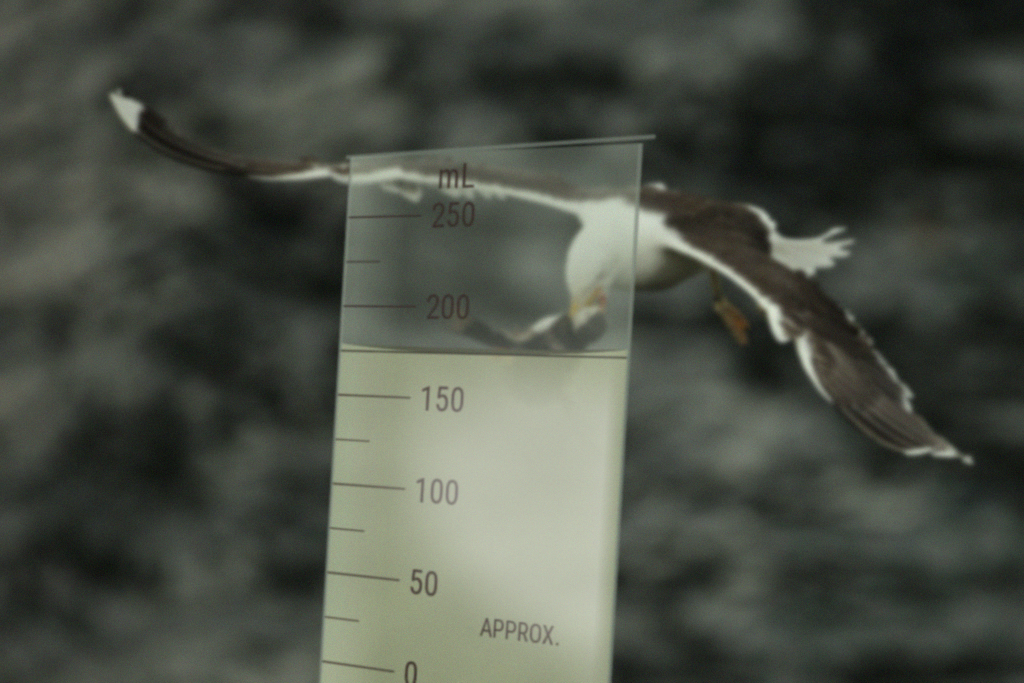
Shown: 175
